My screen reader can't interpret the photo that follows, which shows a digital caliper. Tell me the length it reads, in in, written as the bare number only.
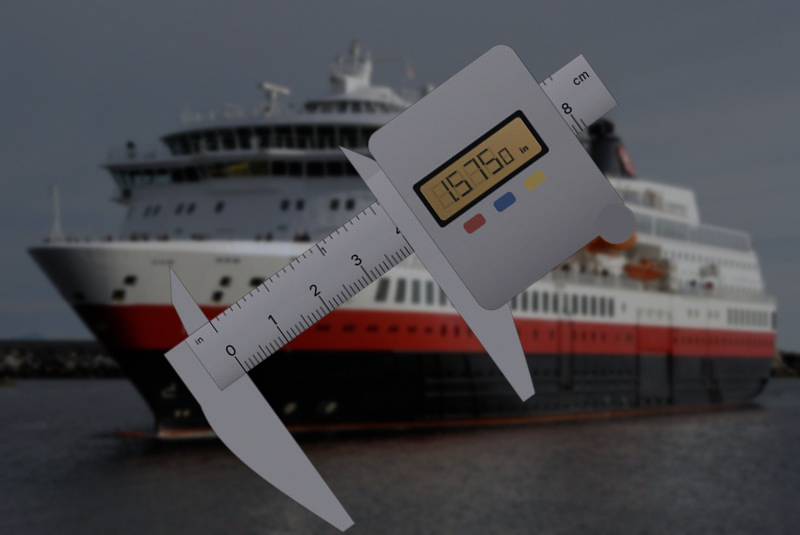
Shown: 1.5750
